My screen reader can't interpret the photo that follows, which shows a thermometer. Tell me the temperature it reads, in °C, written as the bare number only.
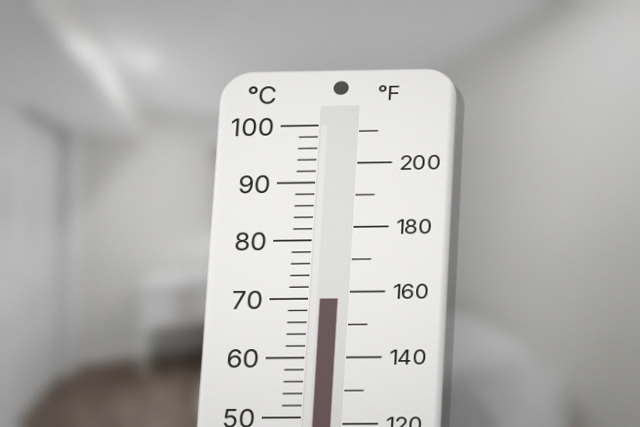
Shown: 70
